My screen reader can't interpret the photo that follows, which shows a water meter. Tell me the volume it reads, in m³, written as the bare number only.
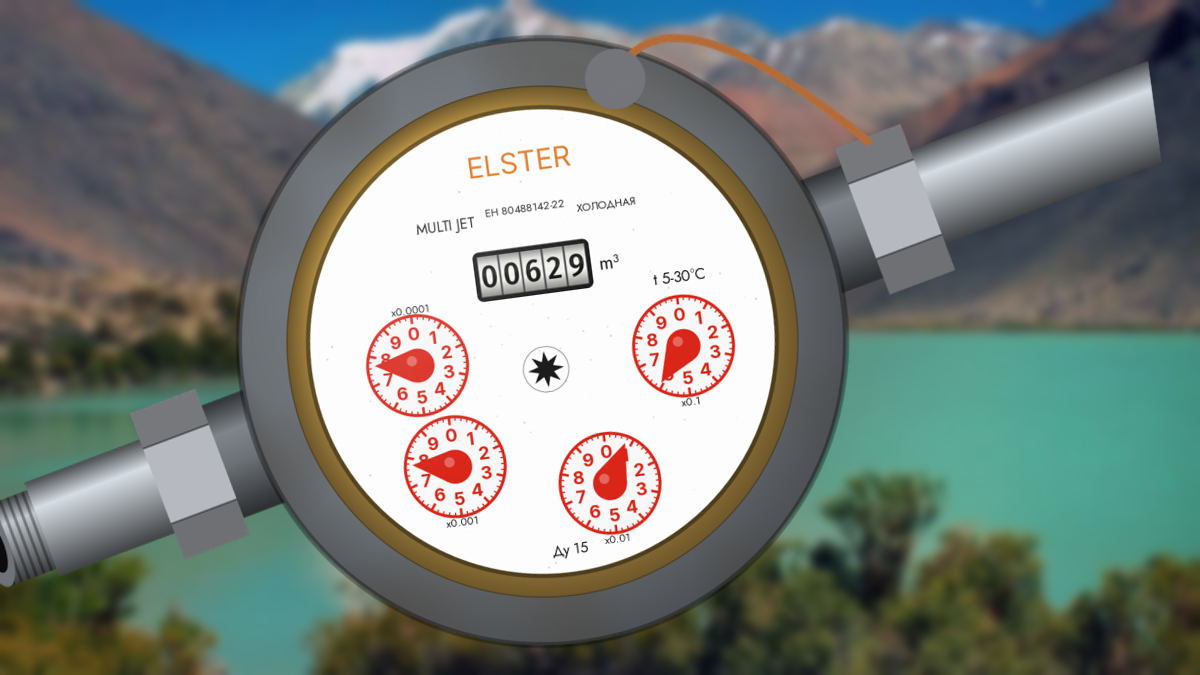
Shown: 629.6077
